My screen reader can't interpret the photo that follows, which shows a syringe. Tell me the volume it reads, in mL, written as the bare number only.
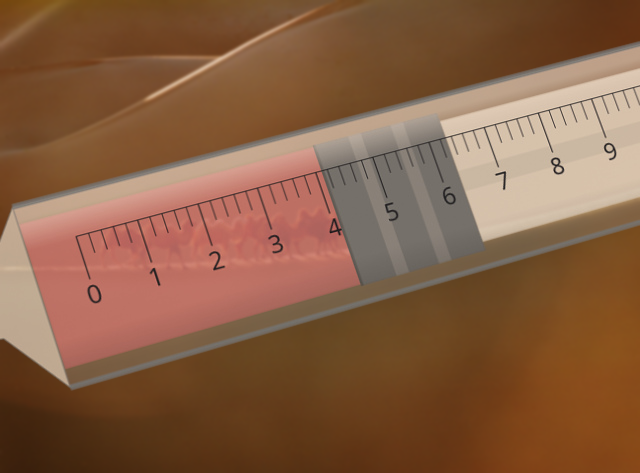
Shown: 4.1
